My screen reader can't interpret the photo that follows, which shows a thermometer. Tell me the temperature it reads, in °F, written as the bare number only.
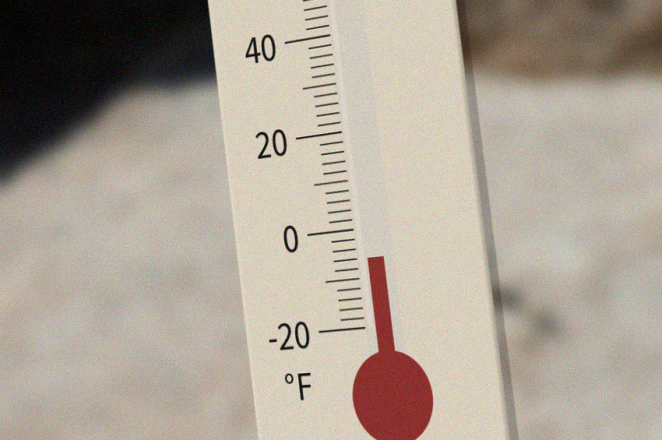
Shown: -6
